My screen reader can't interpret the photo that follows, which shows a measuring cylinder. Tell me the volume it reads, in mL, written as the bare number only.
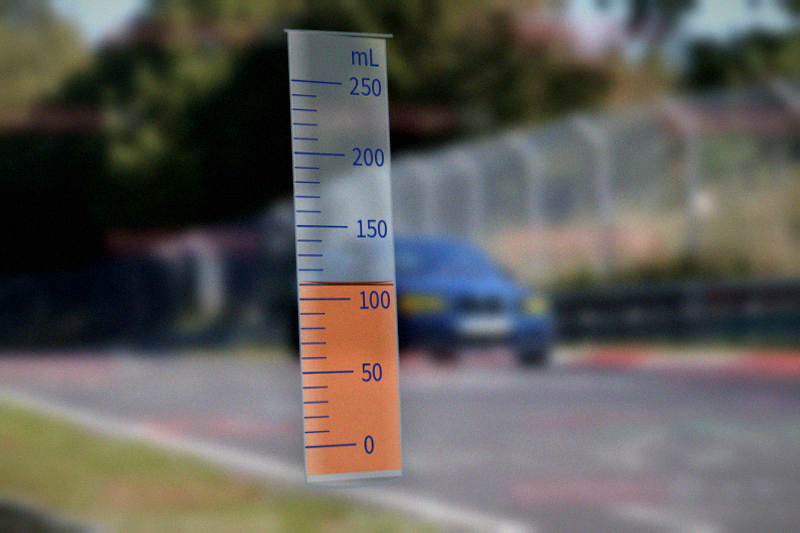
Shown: 110
